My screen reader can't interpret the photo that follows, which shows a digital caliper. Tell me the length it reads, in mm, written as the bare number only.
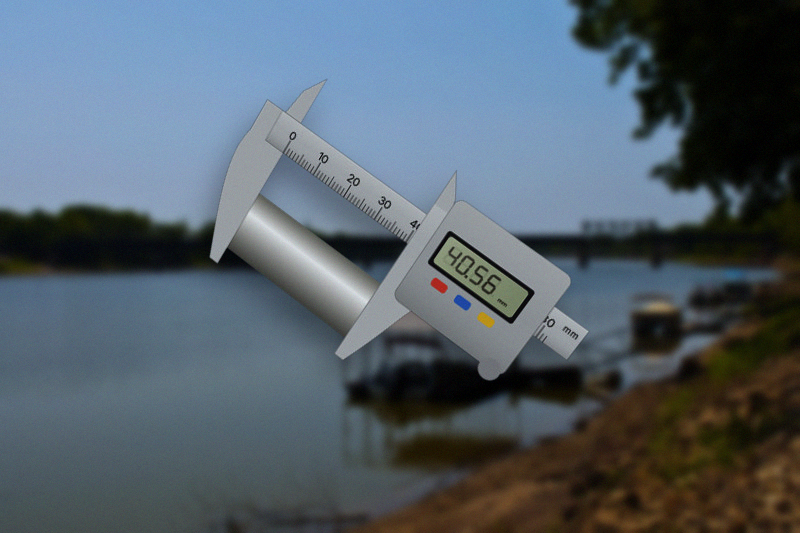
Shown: 40.56
